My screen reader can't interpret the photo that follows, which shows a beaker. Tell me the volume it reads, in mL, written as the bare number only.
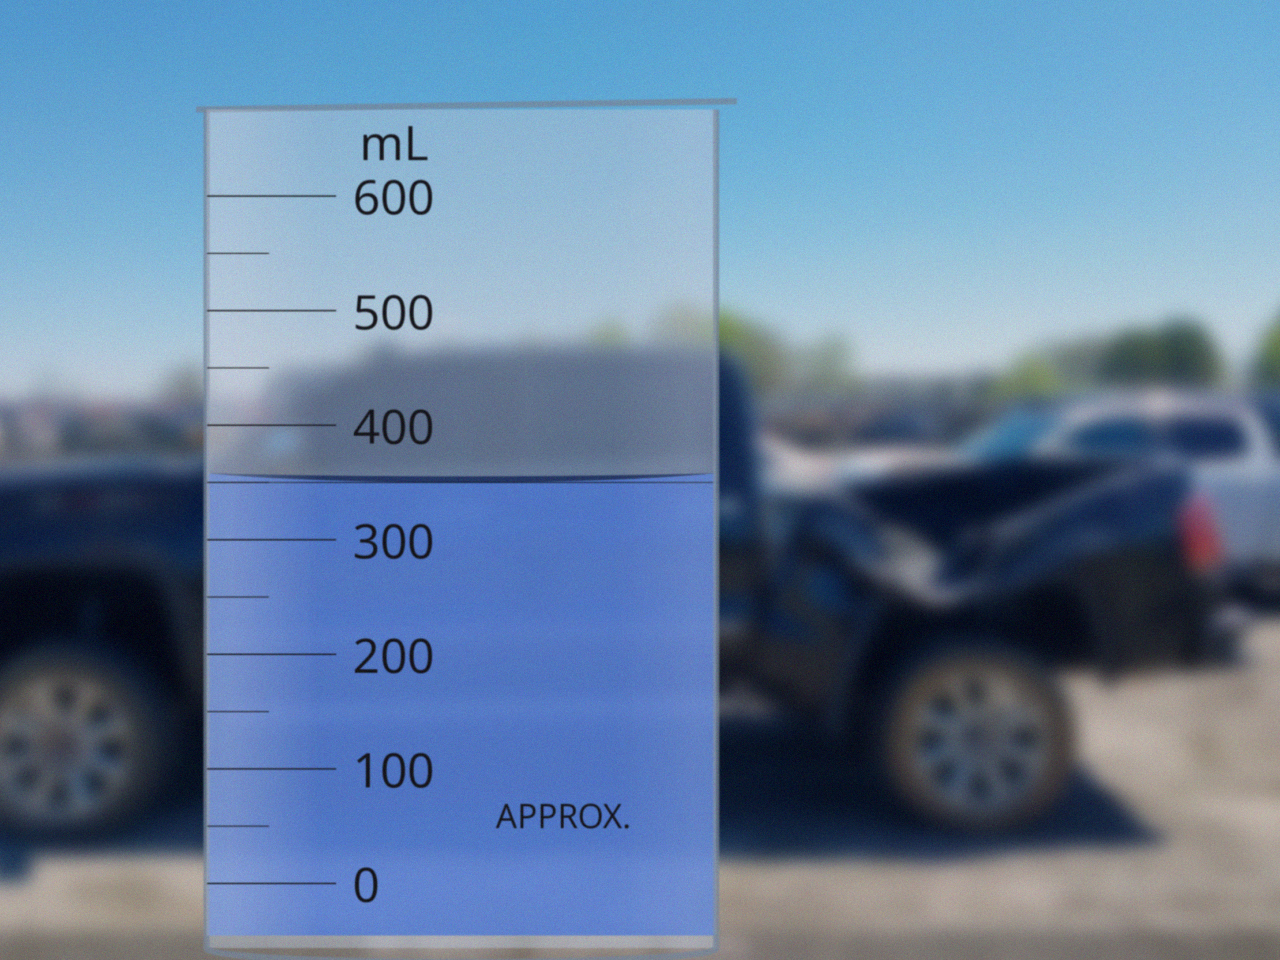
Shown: 350
